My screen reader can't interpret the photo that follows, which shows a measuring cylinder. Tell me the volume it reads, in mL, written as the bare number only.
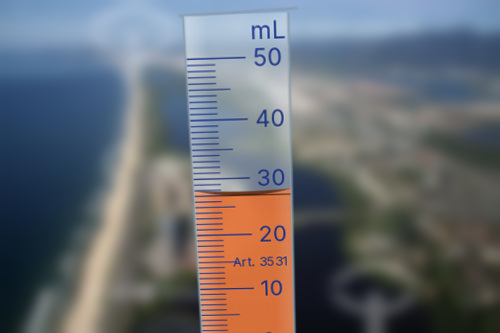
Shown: 27
